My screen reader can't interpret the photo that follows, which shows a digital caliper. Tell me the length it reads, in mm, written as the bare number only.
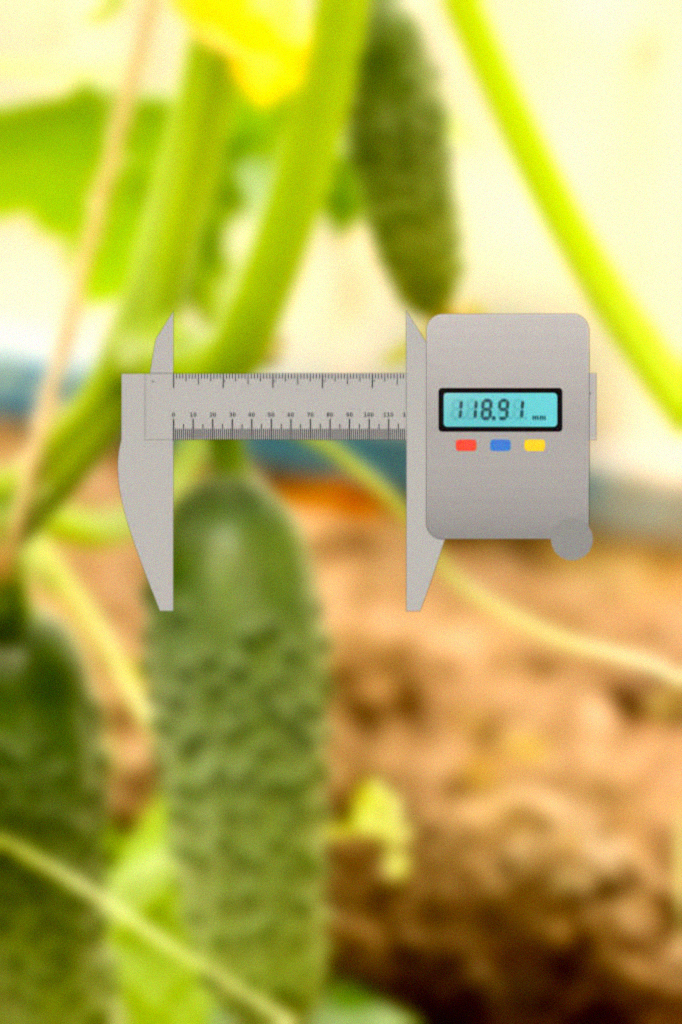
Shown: 118.91
